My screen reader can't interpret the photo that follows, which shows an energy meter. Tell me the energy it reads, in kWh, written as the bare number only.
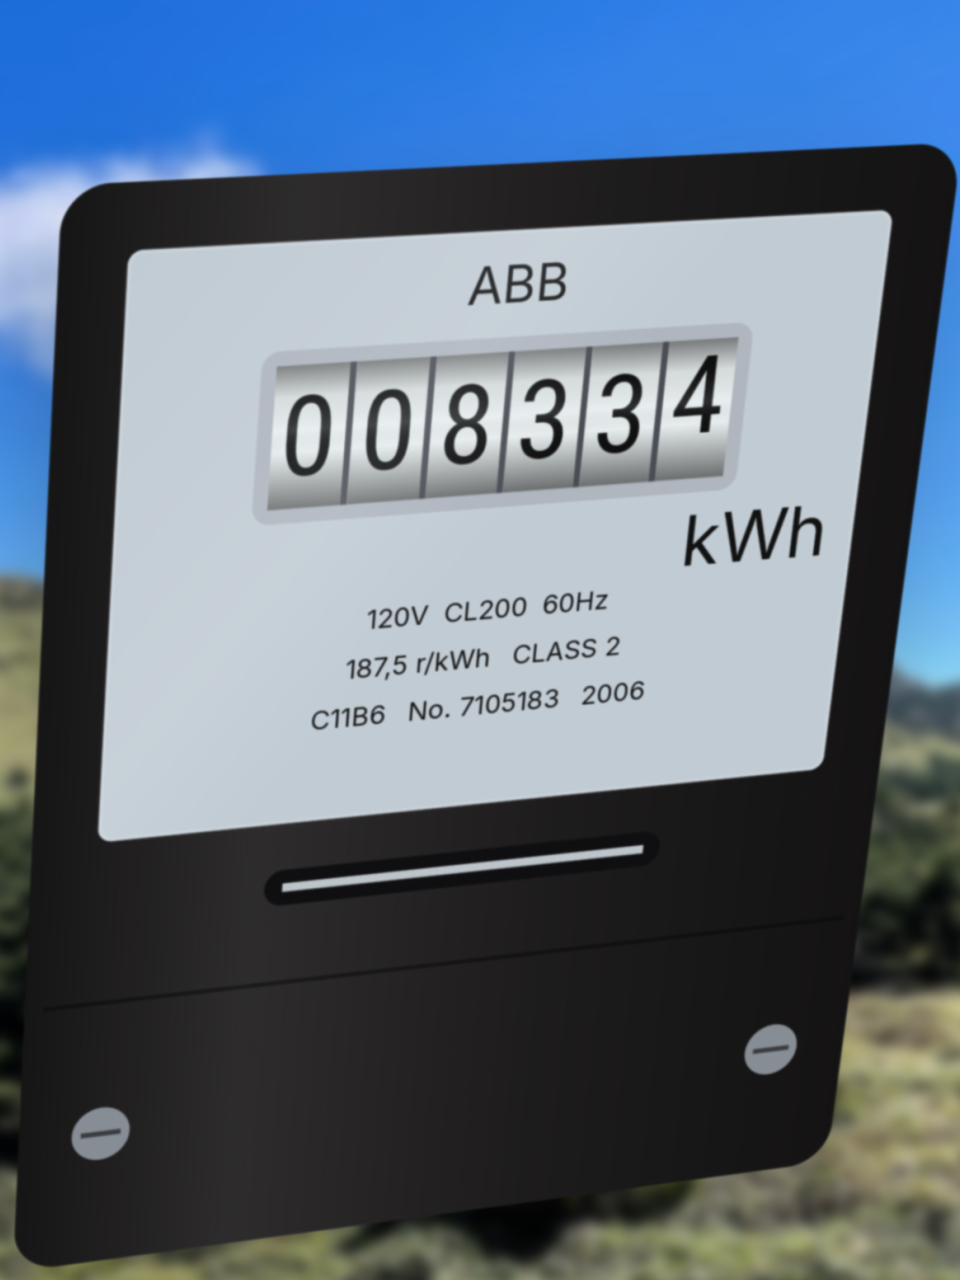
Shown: 8334
